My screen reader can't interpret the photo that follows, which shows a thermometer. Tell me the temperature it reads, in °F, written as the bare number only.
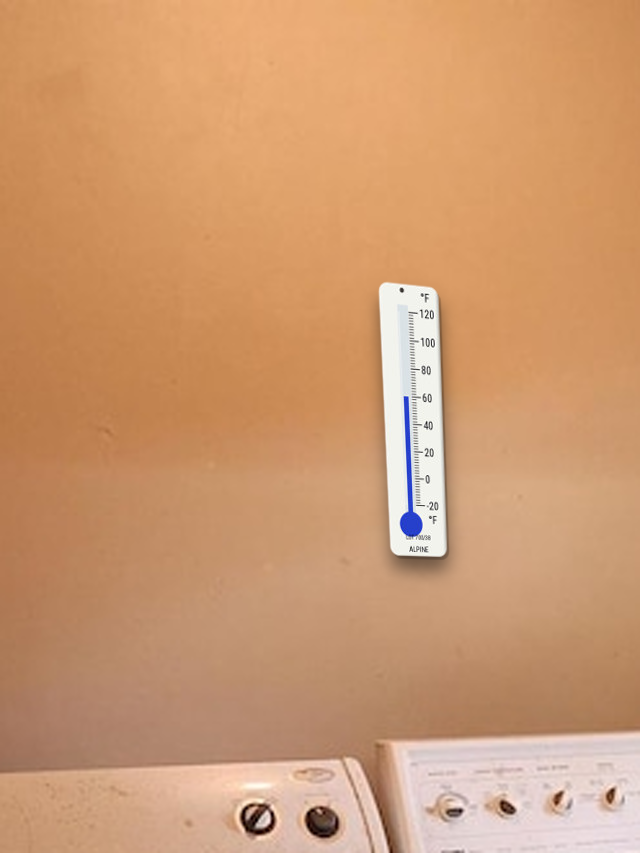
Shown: 60
